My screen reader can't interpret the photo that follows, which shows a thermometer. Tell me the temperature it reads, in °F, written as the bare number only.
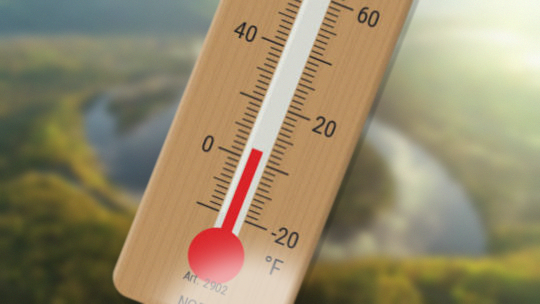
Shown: 4
